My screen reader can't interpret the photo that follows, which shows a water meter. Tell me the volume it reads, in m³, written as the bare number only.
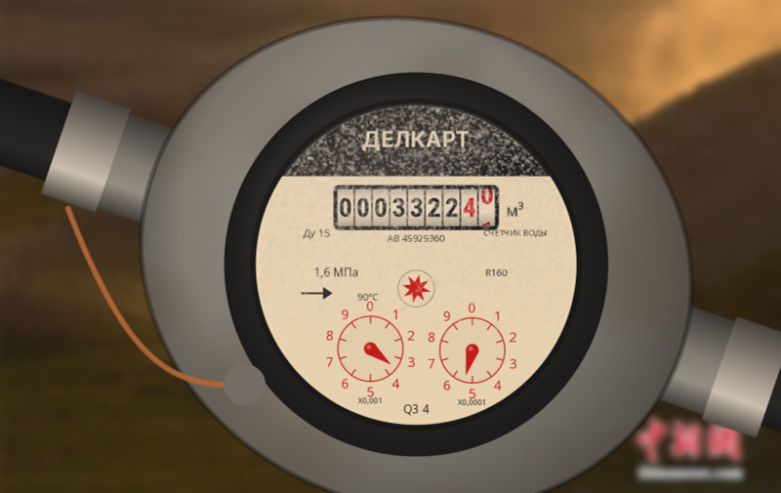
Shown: 3322.4035
